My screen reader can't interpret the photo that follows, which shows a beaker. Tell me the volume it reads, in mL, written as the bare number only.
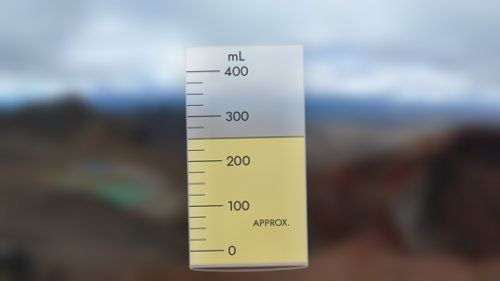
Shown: 250
